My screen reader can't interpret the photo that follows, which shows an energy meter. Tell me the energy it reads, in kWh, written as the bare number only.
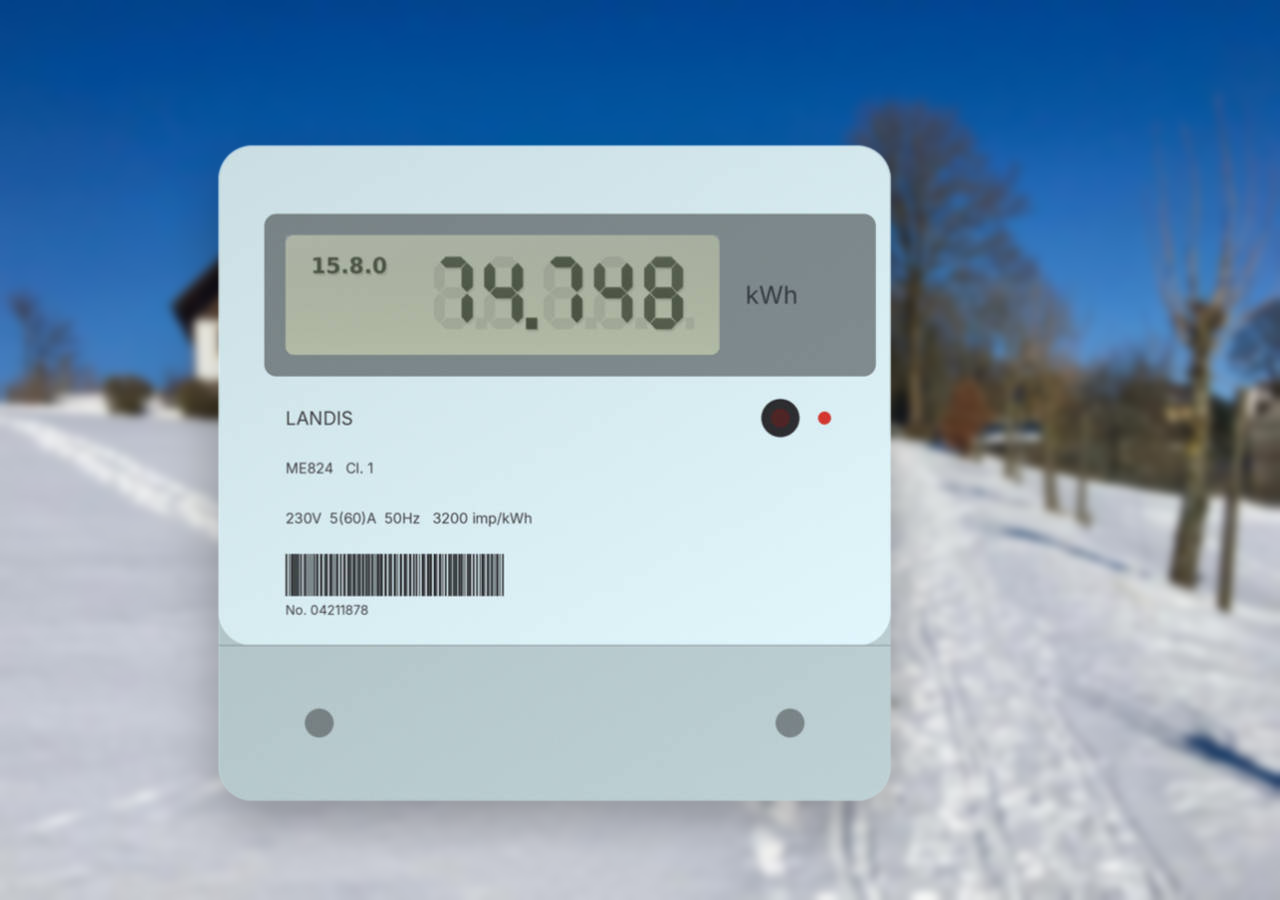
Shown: 74.748
